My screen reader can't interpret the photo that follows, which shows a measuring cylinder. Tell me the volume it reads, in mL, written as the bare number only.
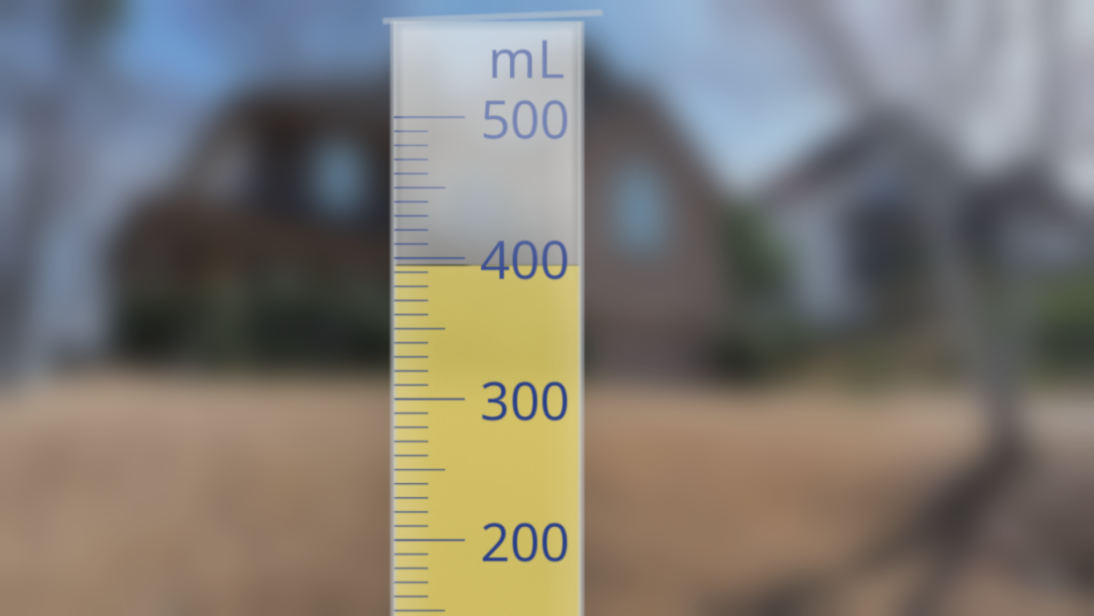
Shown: 395
